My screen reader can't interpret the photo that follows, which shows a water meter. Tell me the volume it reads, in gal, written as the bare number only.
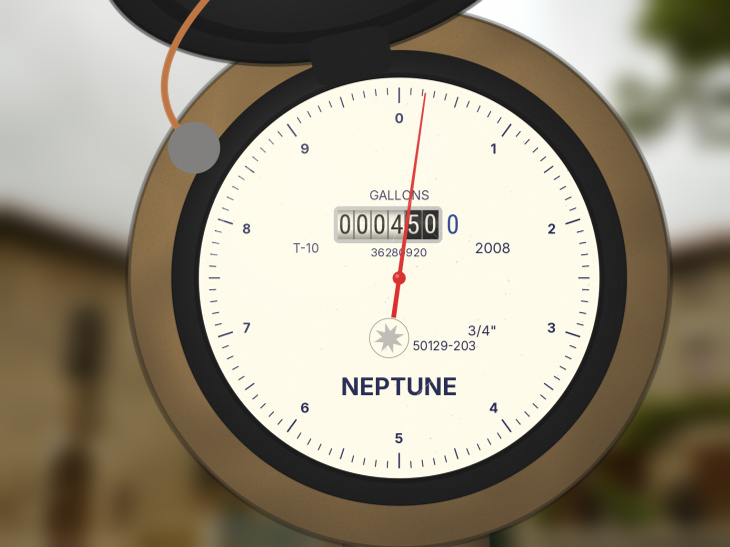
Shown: 4500.2
